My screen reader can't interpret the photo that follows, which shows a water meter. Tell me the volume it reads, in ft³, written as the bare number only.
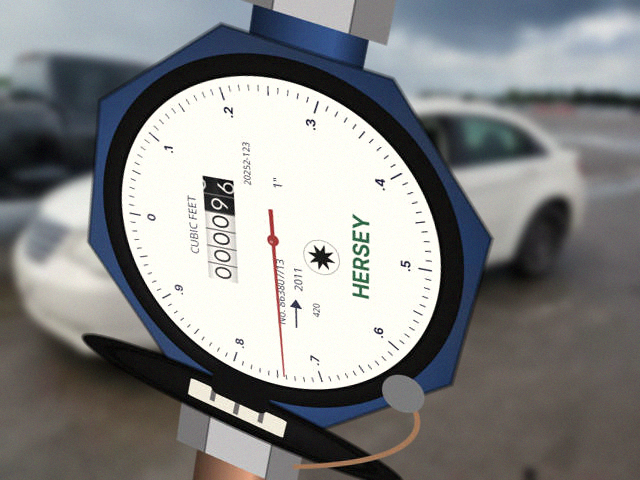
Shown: 95.74
